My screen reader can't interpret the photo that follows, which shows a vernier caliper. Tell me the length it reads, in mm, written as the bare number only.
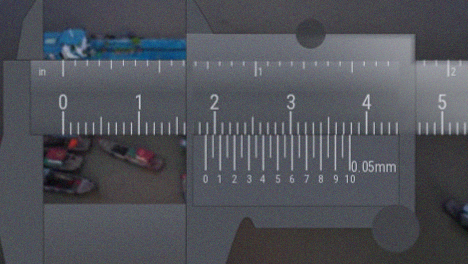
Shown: 18.8
